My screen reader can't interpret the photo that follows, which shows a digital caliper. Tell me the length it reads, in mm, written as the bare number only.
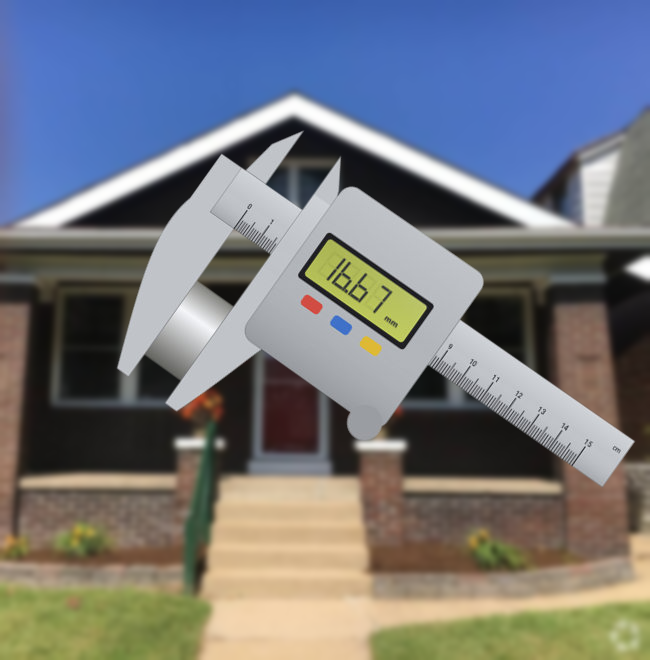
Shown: 16.67
